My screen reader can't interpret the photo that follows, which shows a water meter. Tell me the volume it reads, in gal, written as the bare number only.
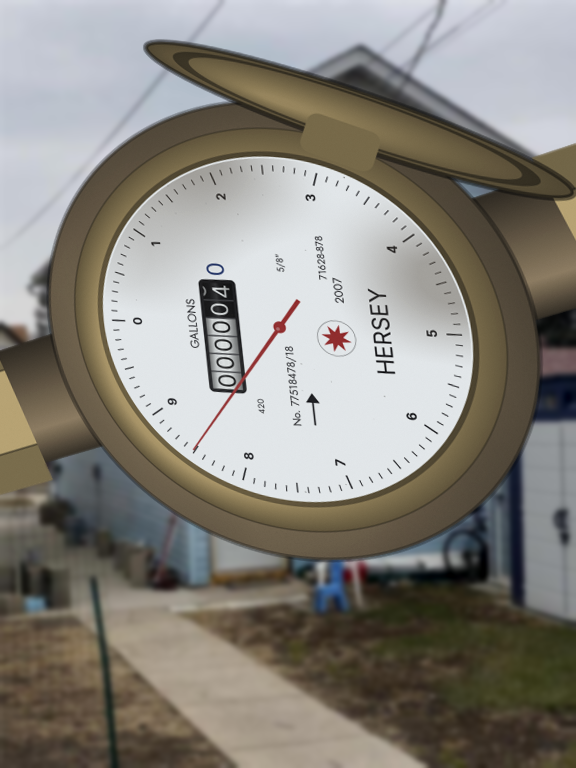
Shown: 38.5
